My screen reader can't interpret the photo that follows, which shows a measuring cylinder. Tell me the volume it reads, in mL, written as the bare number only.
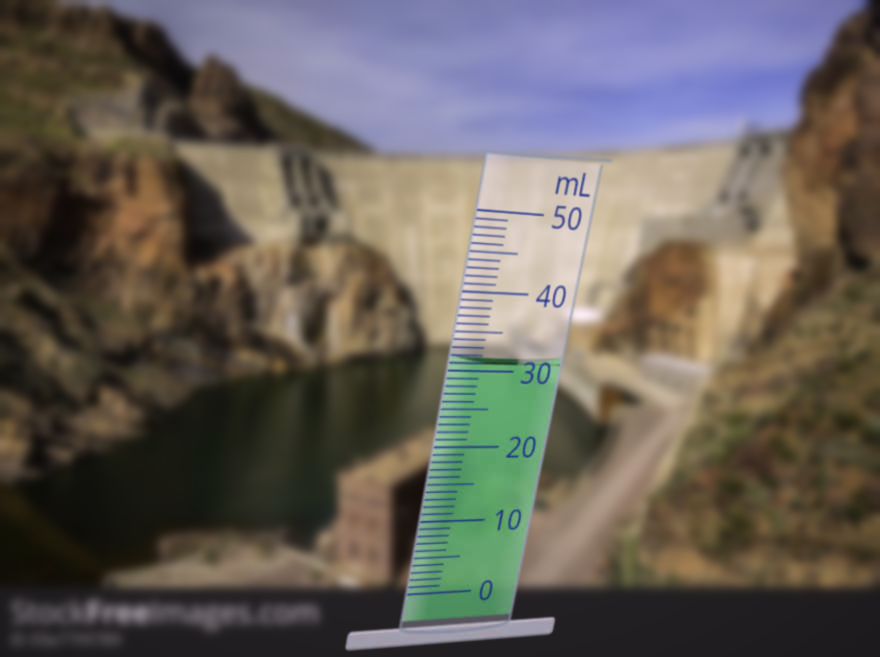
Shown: 31
